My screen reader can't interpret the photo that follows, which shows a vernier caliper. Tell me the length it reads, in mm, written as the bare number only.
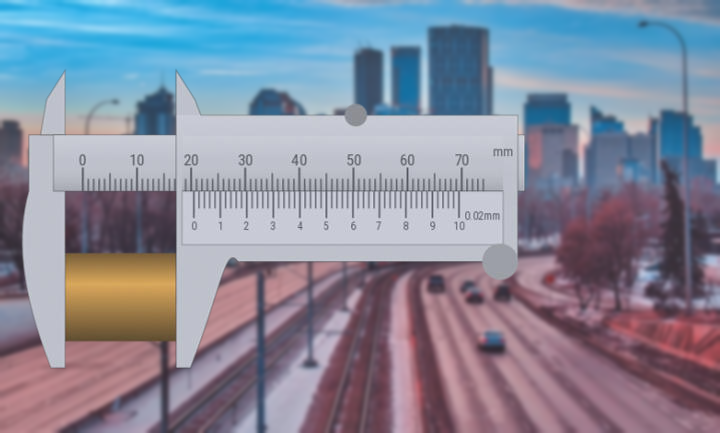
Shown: 20.5
